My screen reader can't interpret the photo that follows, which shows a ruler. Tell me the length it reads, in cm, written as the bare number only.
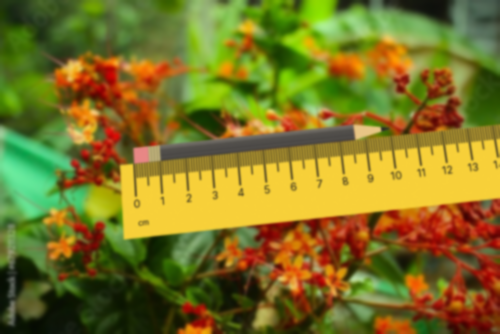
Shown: 10
